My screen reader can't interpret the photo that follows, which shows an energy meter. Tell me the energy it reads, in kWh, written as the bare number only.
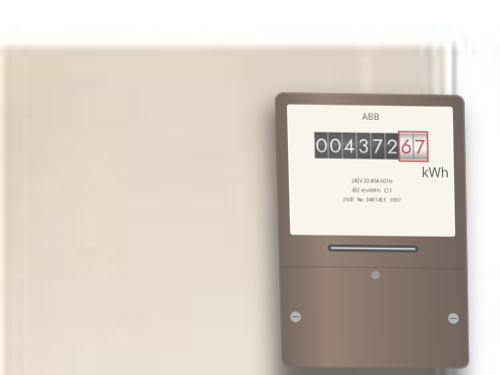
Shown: 4372.67
